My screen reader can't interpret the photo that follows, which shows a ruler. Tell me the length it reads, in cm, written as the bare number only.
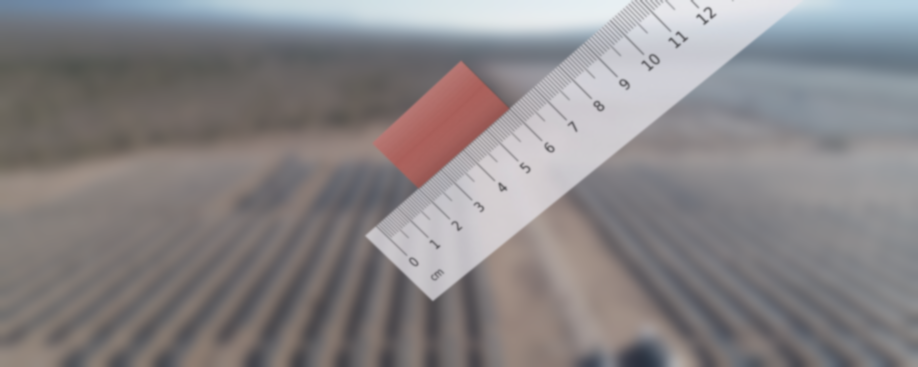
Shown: 4
